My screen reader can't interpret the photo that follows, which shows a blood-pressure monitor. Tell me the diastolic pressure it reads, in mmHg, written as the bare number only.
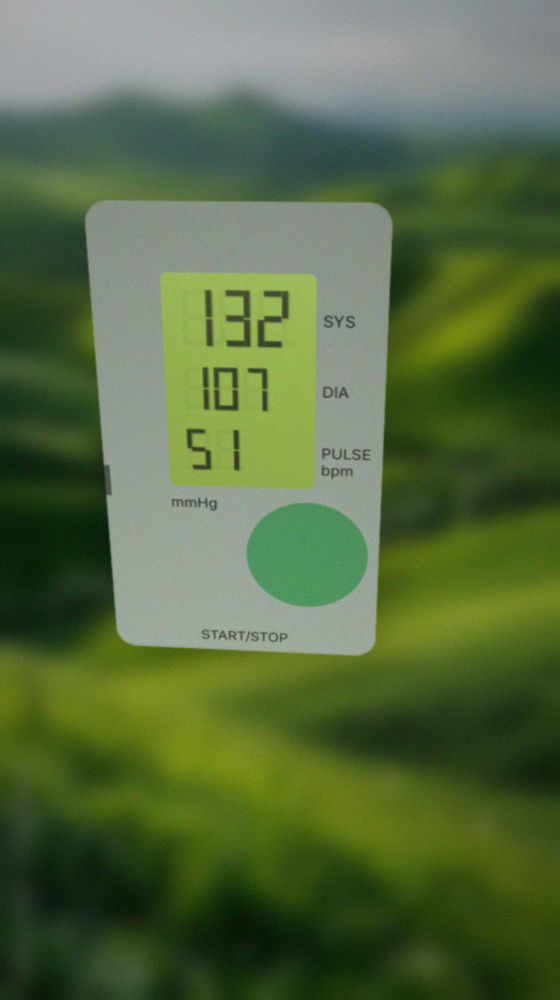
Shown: 107
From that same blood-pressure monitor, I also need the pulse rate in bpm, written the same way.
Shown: 51
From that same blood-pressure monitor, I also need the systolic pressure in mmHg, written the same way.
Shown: 132
